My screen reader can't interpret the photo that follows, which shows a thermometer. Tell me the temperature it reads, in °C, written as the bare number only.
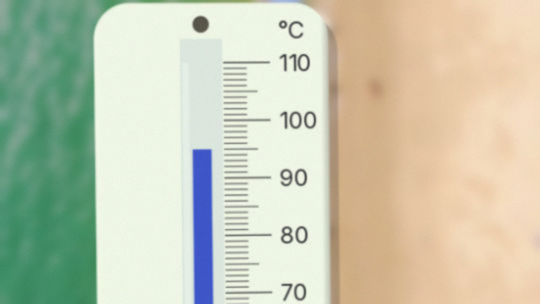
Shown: 95
